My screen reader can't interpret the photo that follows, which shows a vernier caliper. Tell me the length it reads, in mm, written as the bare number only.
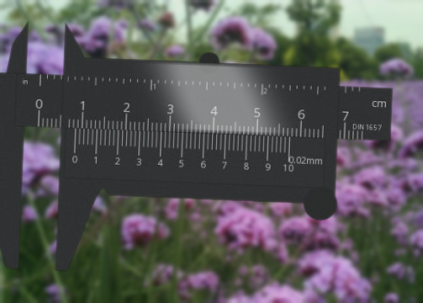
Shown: 8.5
